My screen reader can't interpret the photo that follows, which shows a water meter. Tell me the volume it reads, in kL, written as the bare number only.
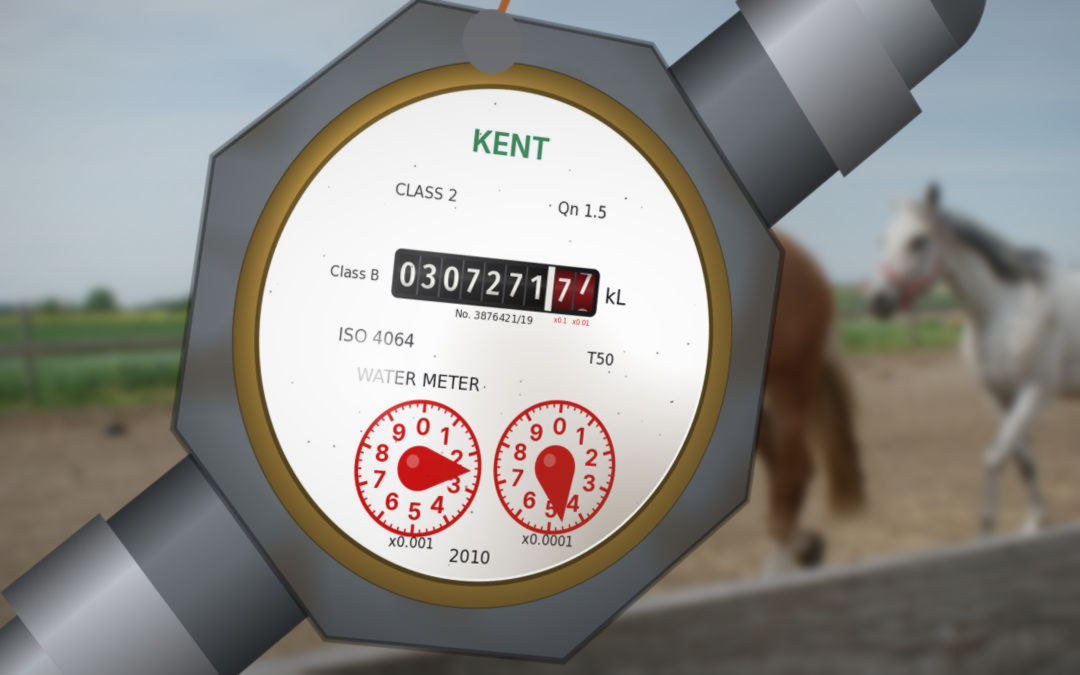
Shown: 307271.7724
